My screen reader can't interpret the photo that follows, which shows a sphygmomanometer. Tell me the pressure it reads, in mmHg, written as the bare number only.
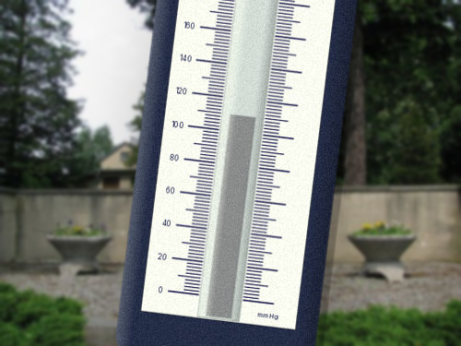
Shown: 110
